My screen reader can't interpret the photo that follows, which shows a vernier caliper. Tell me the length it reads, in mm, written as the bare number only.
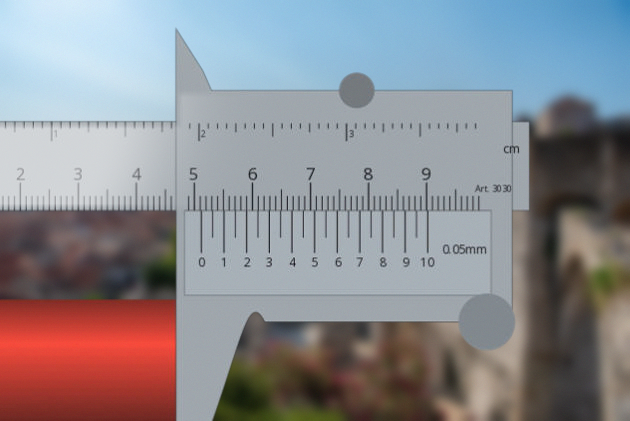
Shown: 51.2
